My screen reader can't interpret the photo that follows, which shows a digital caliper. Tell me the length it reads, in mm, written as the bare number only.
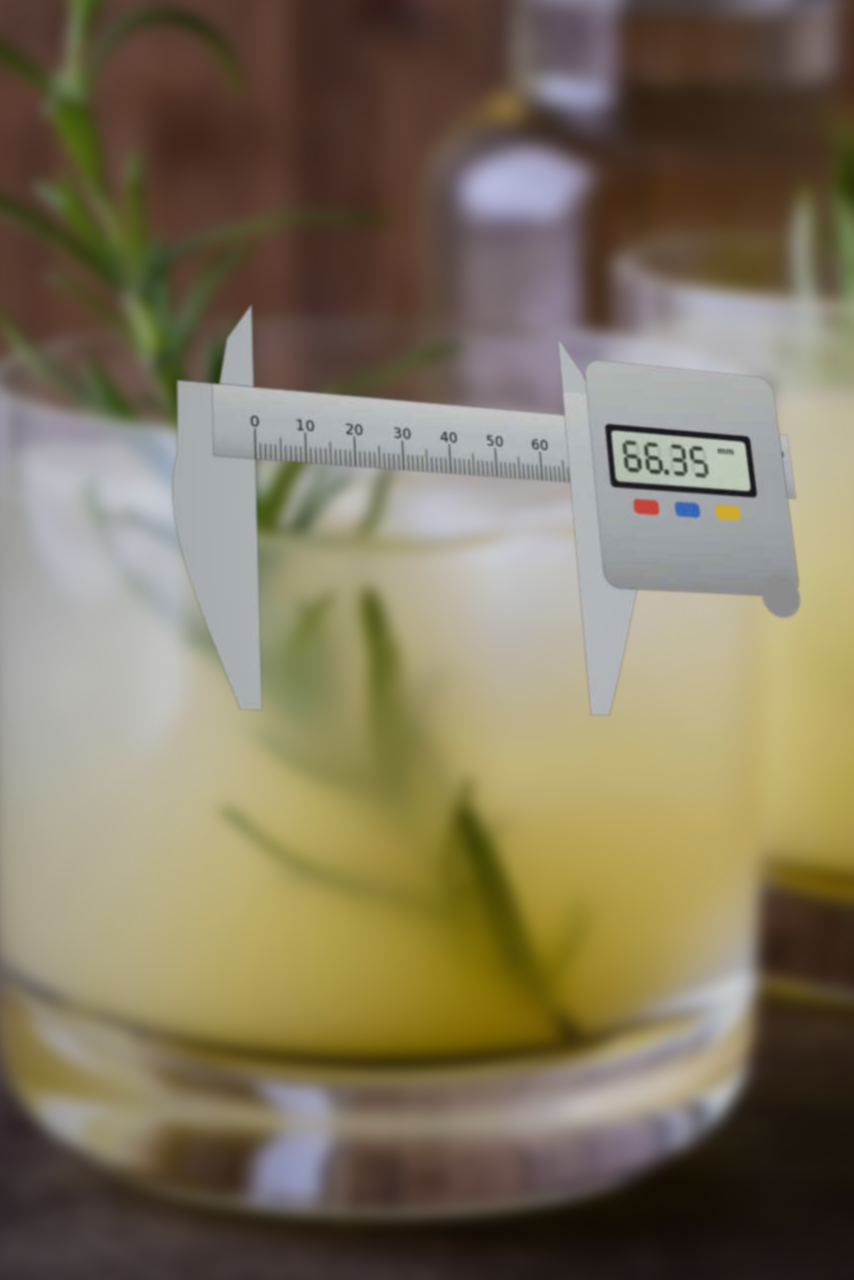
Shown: 66.35
